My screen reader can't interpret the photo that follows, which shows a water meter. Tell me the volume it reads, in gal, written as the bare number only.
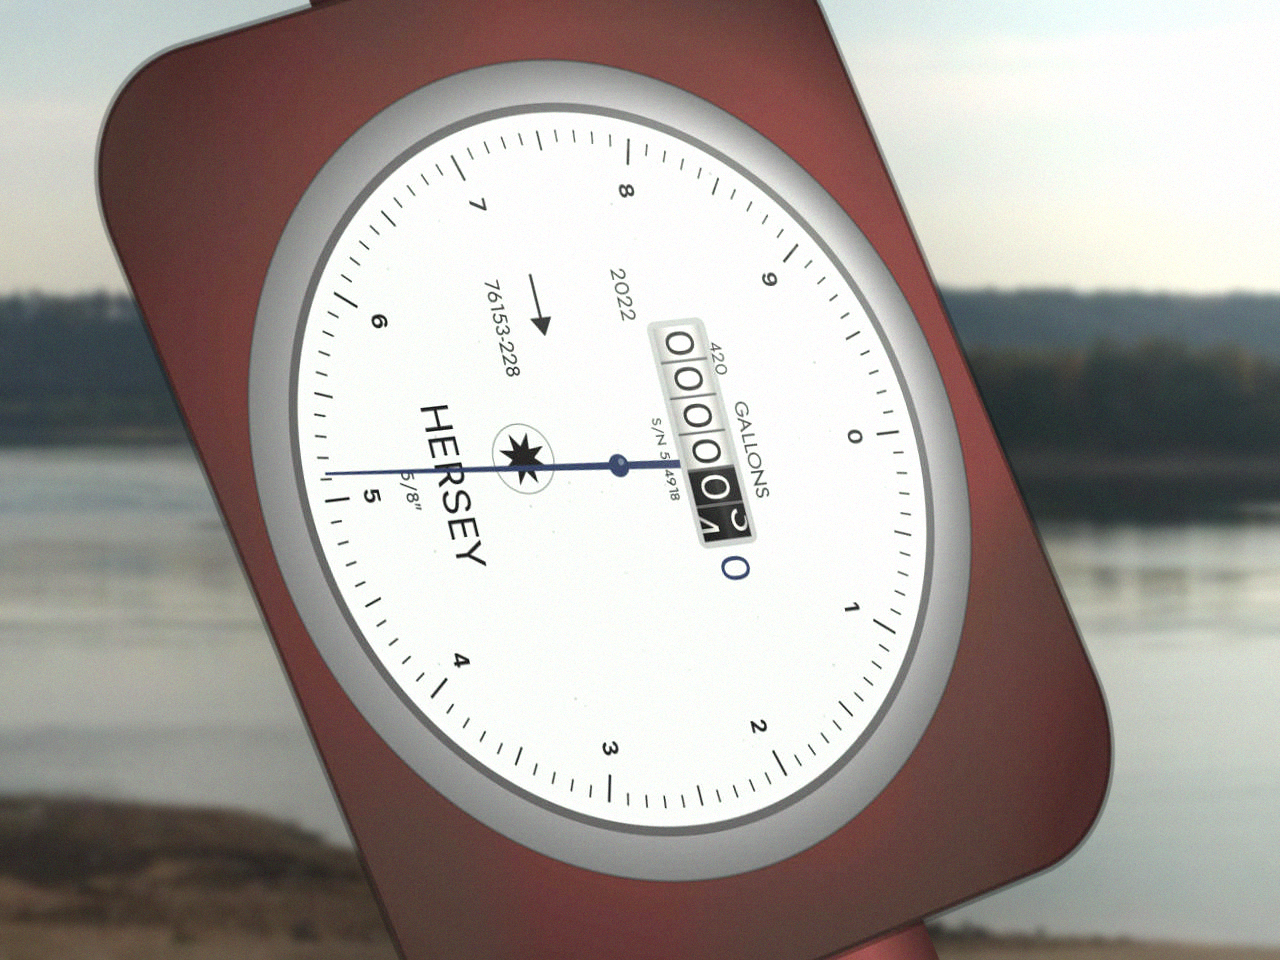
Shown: 35.1
